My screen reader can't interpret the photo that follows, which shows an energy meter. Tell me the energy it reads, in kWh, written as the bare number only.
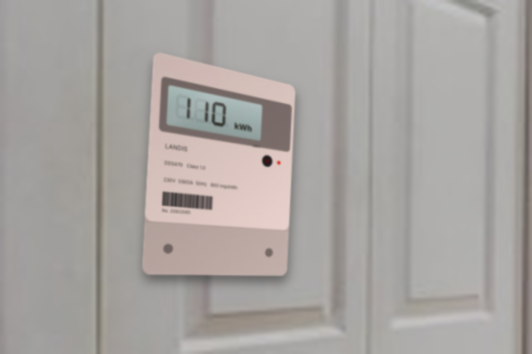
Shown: 110
